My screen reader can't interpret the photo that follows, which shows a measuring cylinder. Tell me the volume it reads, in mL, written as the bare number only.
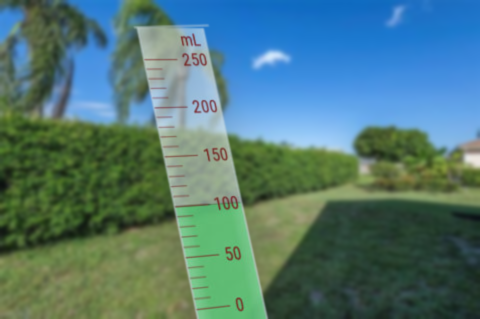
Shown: 100
